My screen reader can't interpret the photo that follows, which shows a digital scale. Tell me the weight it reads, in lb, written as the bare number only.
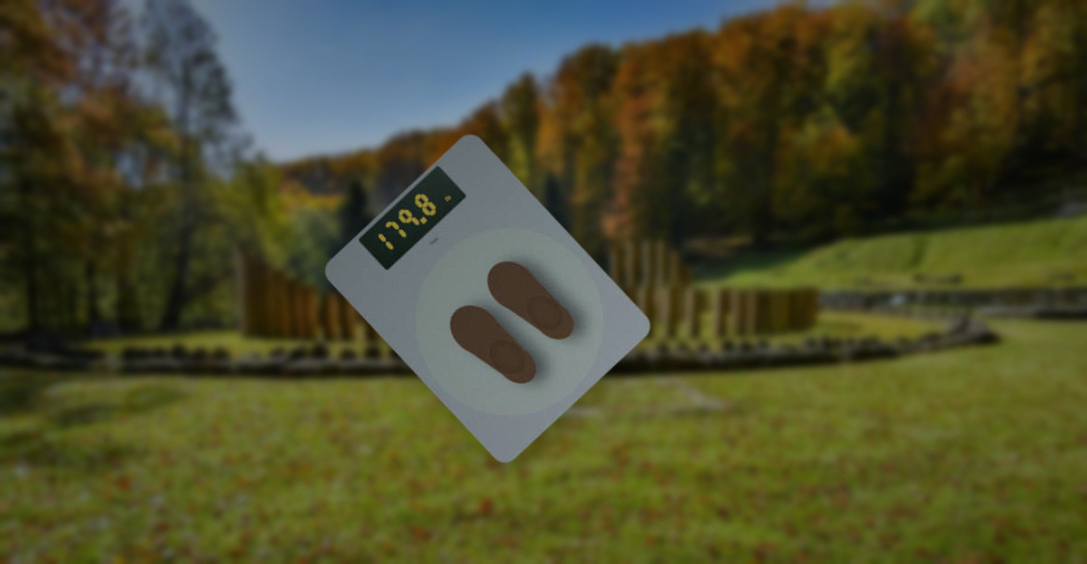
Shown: 179.8
